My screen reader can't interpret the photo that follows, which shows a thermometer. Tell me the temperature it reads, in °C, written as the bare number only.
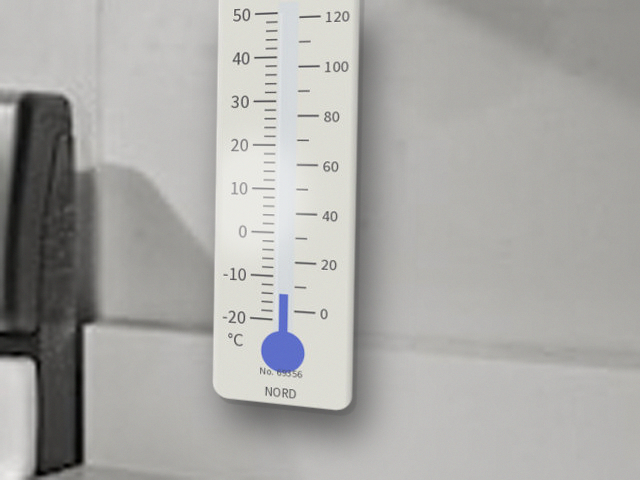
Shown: -14
